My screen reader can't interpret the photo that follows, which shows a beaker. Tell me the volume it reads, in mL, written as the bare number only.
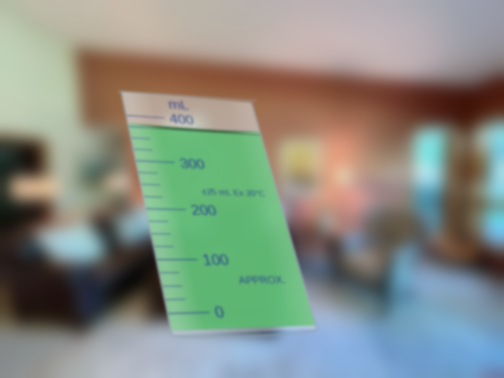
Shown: 375
